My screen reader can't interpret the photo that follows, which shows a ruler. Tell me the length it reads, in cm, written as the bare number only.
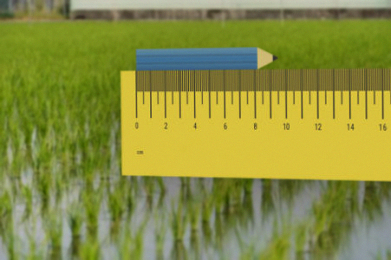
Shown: 9.5
